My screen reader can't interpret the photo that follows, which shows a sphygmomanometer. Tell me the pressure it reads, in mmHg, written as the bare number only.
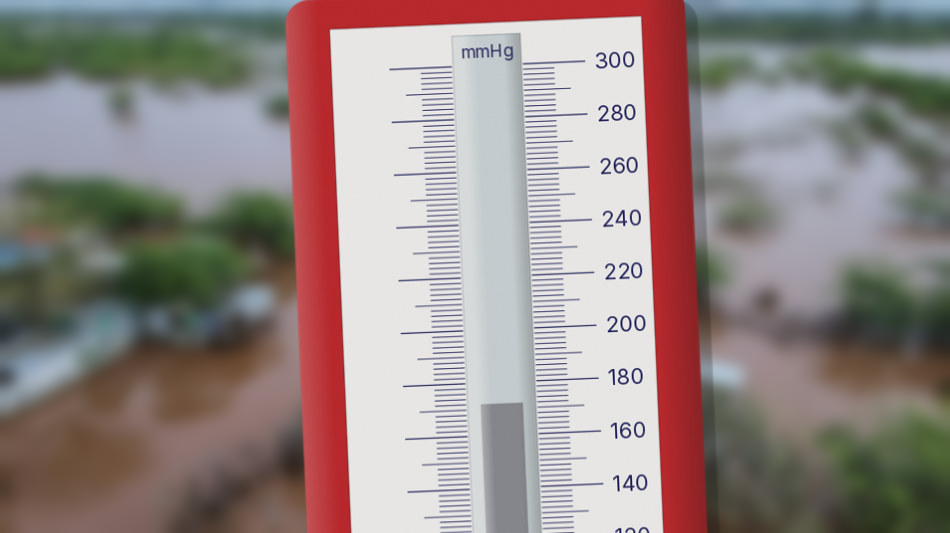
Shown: 172
